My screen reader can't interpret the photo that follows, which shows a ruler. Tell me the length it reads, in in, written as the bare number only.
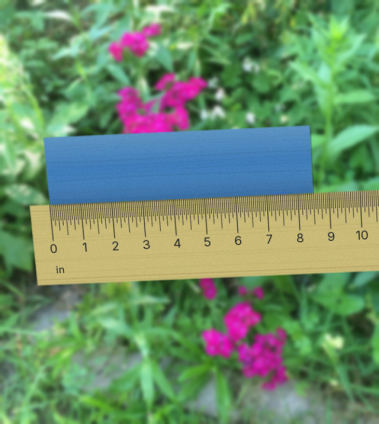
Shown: 8.5
